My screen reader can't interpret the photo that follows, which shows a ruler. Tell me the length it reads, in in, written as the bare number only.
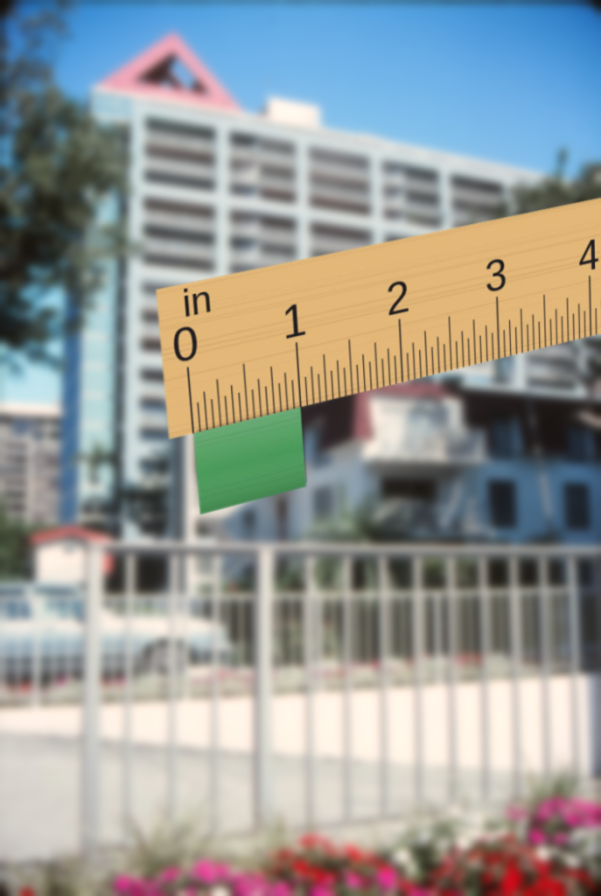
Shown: 1
